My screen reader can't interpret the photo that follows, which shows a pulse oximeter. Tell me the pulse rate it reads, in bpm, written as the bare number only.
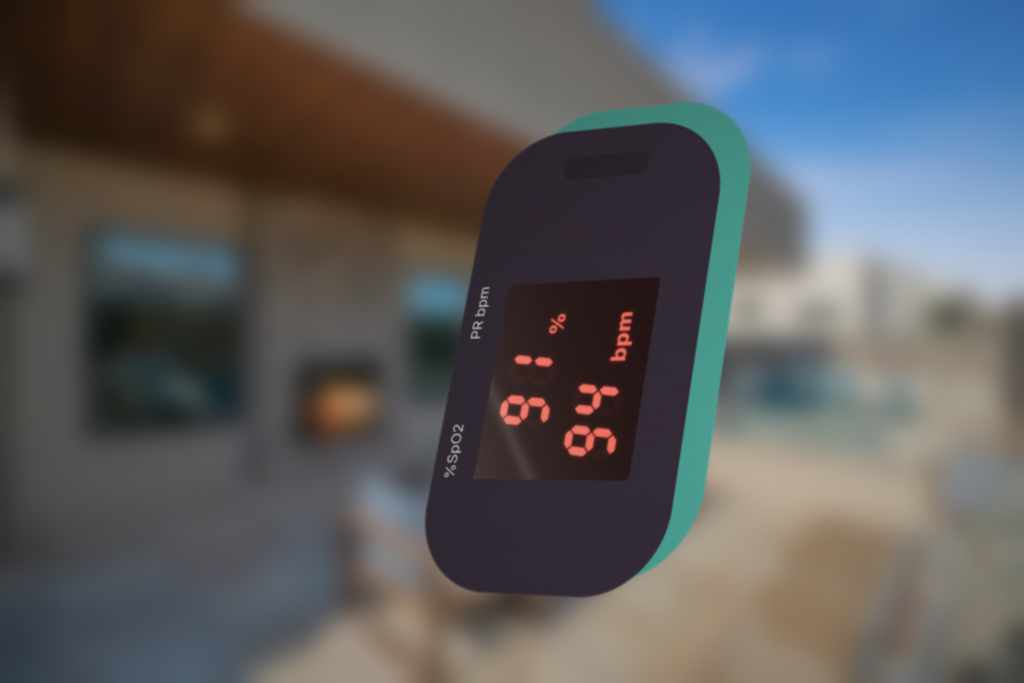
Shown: 94
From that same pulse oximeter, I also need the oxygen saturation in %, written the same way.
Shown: 91
